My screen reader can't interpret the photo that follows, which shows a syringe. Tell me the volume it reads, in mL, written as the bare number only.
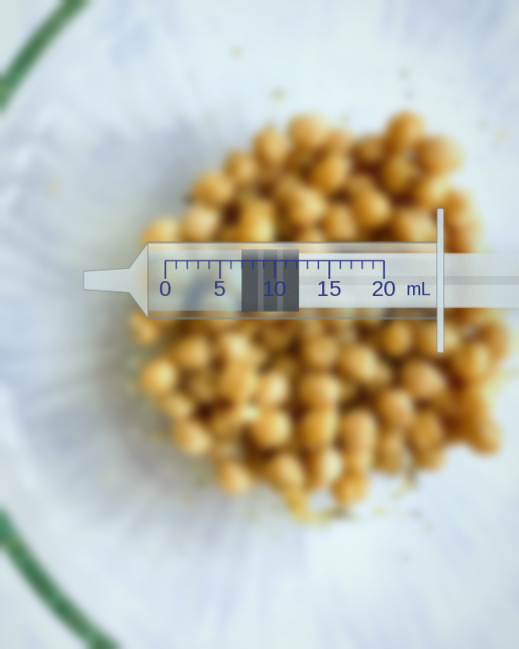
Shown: 7
